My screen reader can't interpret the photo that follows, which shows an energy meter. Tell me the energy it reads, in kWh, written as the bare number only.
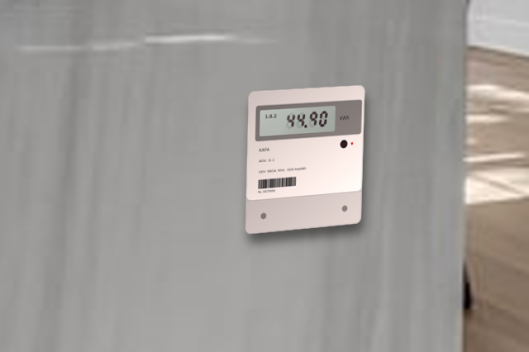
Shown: 44.90
